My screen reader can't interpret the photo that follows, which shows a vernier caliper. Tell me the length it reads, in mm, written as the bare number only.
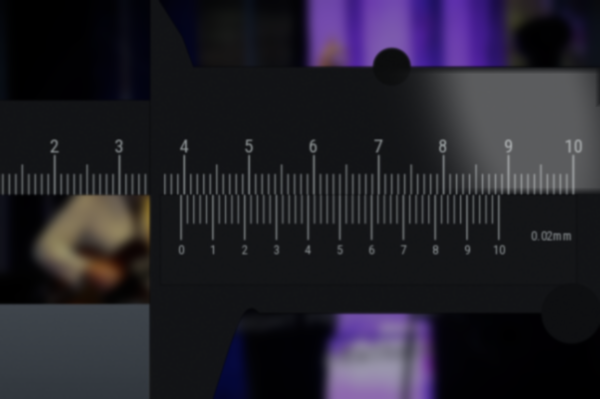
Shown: 39.5
